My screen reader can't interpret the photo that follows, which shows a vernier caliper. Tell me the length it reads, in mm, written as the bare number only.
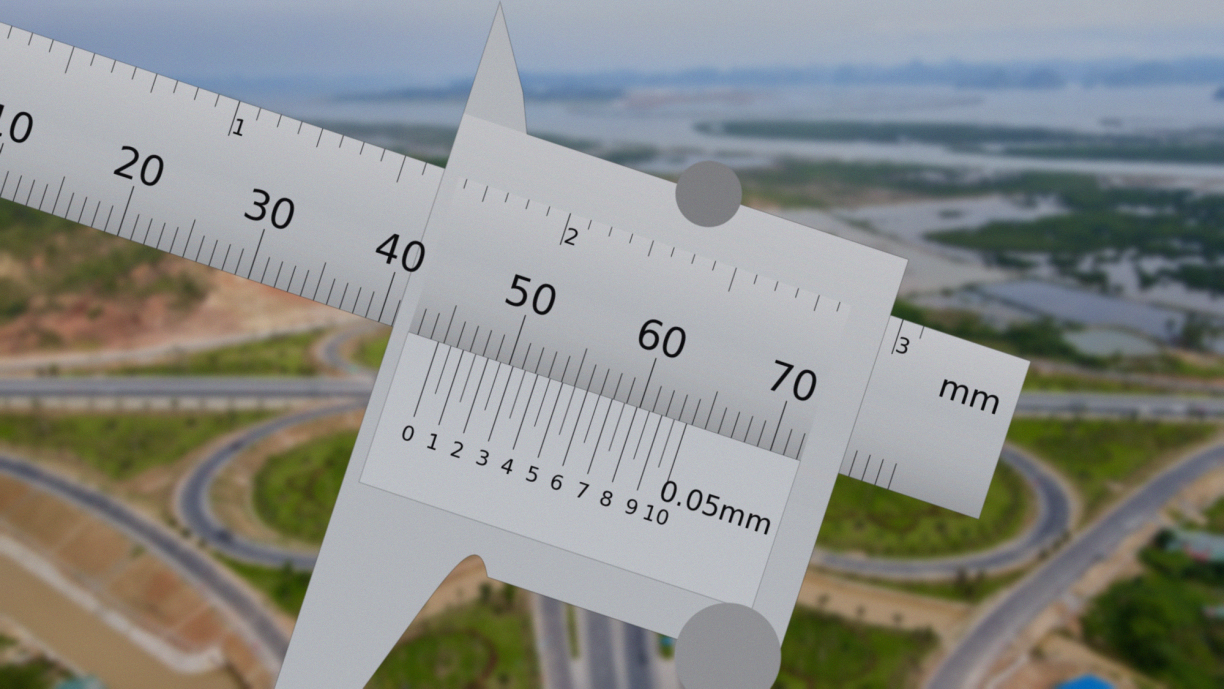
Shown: 44.6
